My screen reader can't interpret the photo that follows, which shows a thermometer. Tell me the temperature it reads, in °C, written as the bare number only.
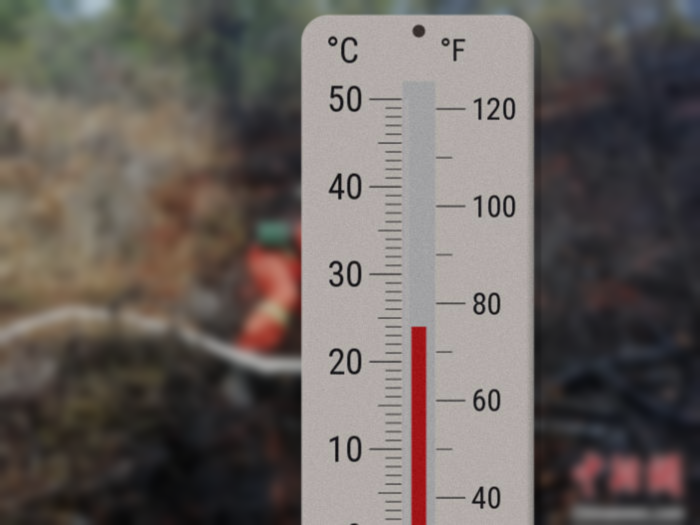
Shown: 24
